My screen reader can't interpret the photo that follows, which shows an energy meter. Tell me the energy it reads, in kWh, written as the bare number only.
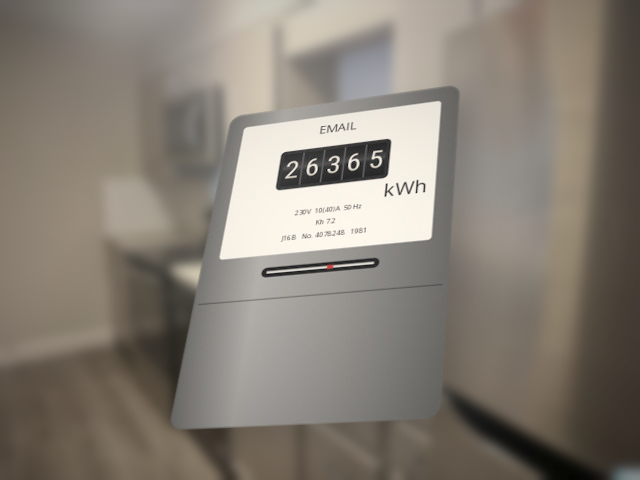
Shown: 26365
